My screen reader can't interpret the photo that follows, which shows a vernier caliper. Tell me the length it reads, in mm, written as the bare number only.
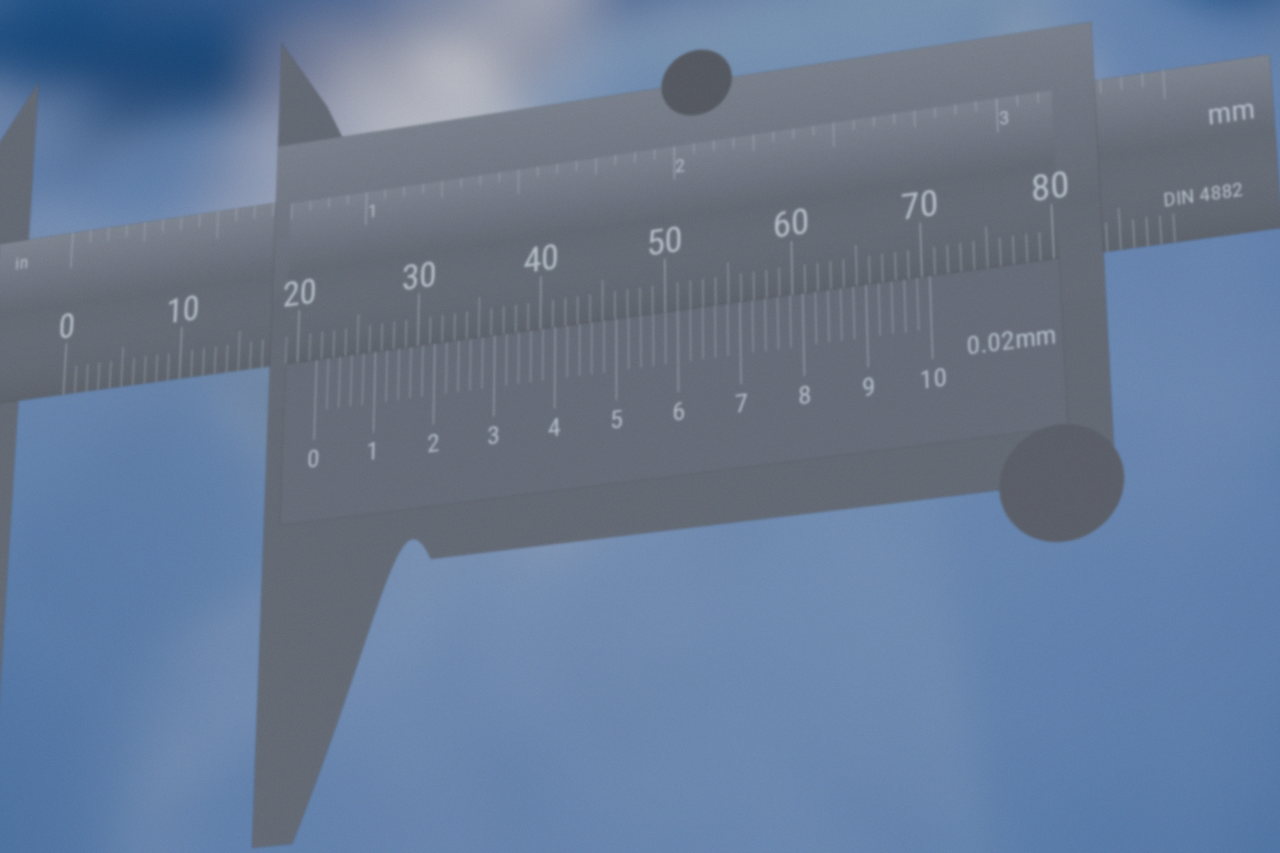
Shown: 21.6
